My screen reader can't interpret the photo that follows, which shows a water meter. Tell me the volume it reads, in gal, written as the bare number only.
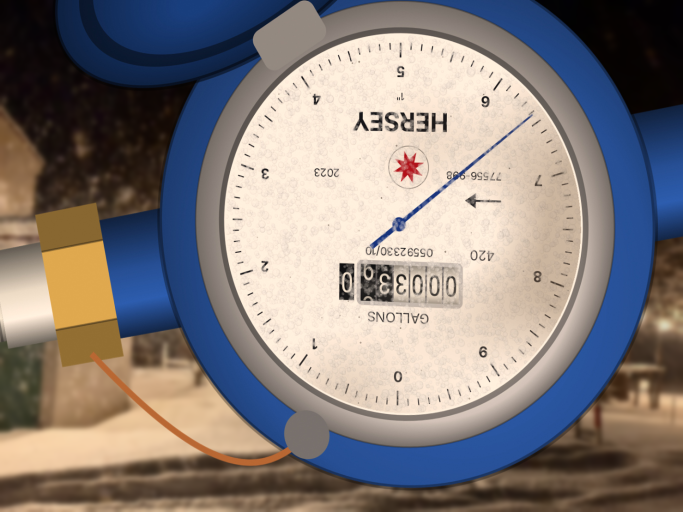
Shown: 3386.4
